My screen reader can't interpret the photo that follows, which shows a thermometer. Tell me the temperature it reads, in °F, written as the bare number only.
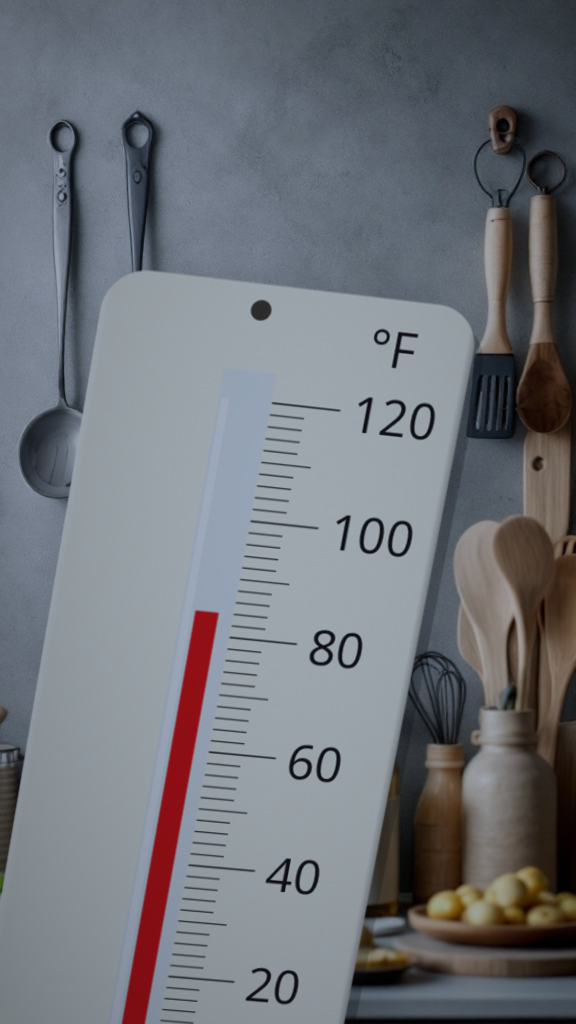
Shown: 84
